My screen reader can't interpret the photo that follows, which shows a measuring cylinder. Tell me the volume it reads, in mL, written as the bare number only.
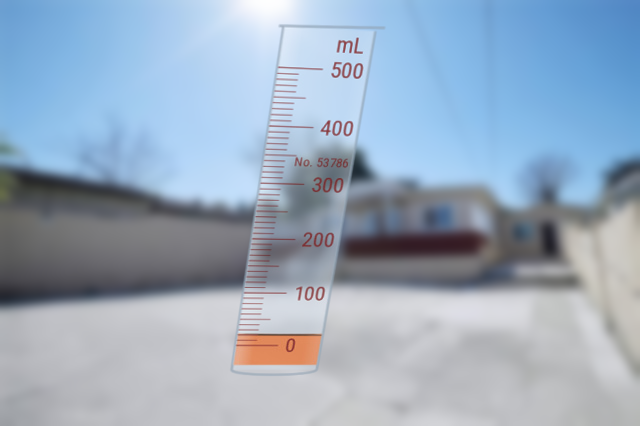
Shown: 20
